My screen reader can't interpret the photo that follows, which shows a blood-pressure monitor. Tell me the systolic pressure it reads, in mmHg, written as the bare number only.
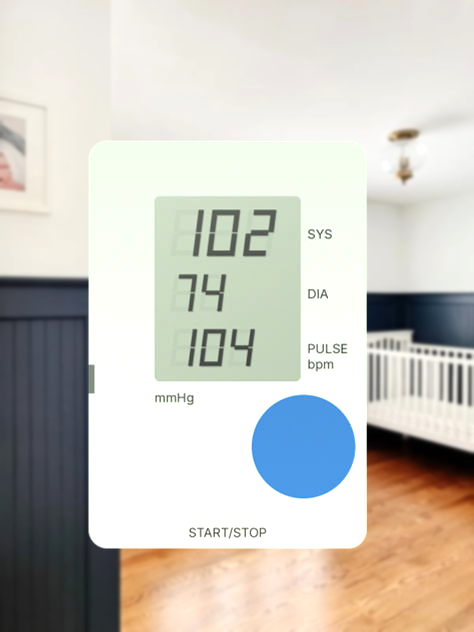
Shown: 102
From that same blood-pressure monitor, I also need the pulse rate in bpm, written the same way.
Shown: 104
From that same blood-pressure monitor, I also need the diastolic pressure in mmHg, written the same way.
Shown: 74
